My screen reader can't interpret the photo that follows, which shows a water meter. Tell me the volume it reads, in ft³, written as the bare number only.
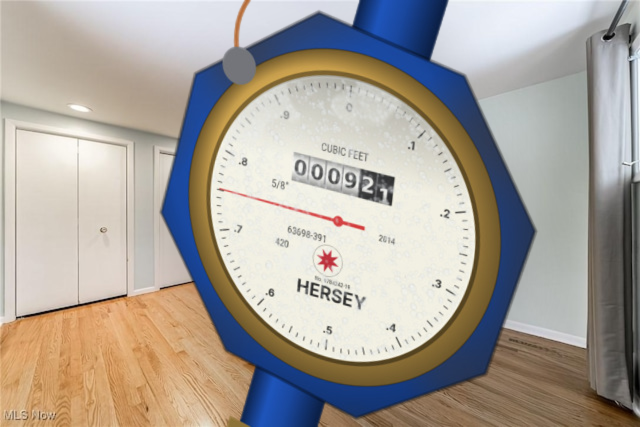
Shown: 920.75
